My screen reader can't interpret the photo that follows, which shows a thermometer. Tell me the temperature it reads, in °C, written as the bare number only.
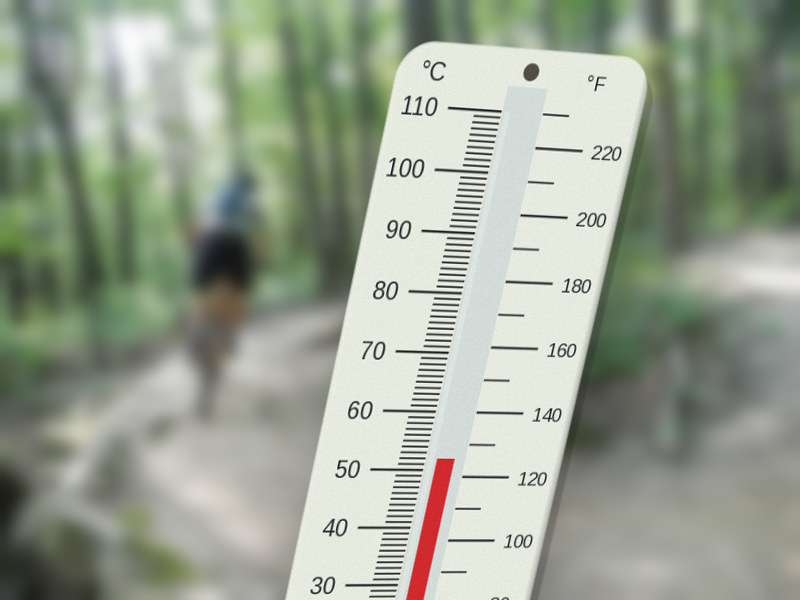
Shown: 52
